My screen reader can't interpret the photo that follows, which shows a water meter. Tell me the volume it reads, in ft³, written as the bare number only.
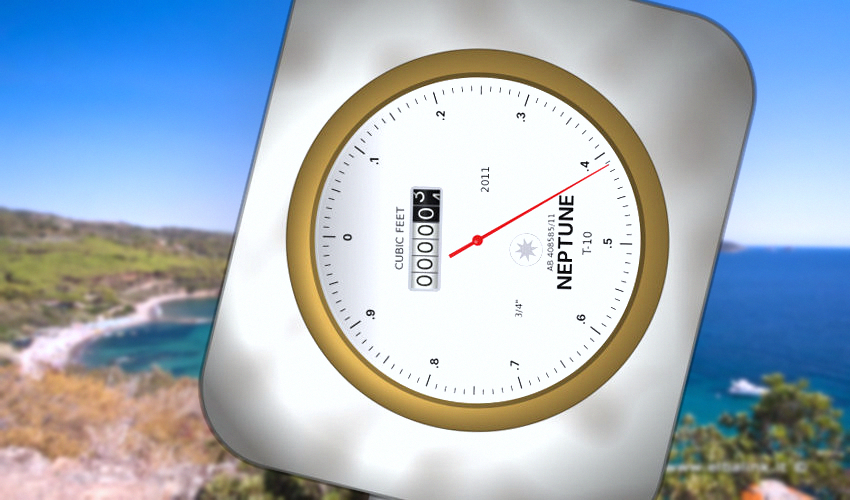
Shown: 3.41
